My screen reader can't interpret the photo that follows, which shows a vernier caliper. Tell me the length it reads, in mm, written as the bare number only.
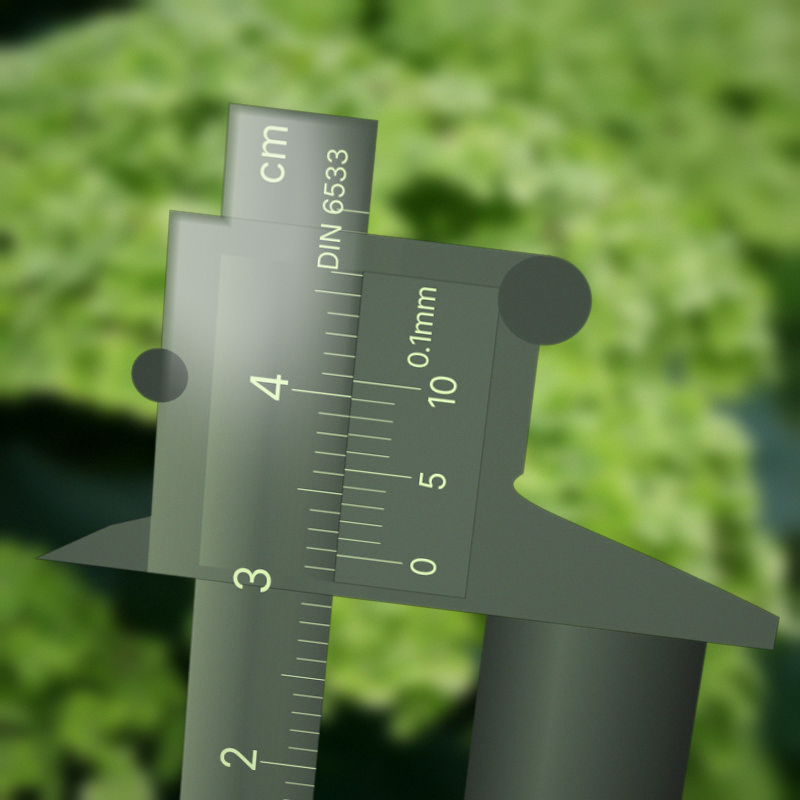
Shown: 31.8
